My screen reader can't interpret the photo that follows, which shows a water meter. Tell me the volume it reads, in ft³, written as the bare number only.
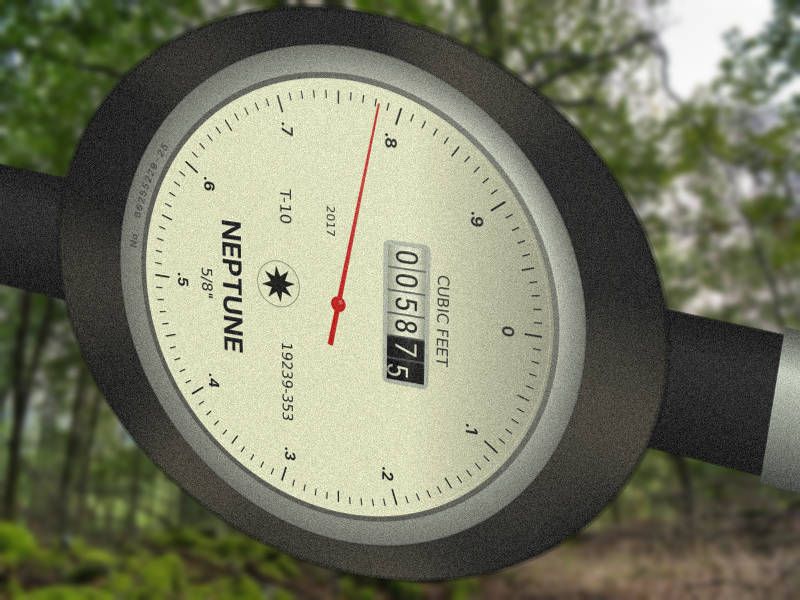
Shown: 5874.78
